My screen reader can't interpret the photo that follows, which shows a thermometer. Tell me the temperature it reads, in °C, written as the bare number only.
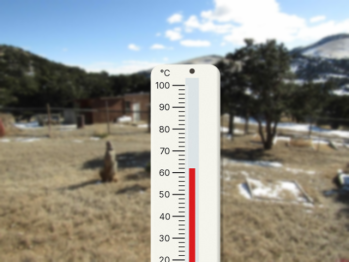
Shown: 62
